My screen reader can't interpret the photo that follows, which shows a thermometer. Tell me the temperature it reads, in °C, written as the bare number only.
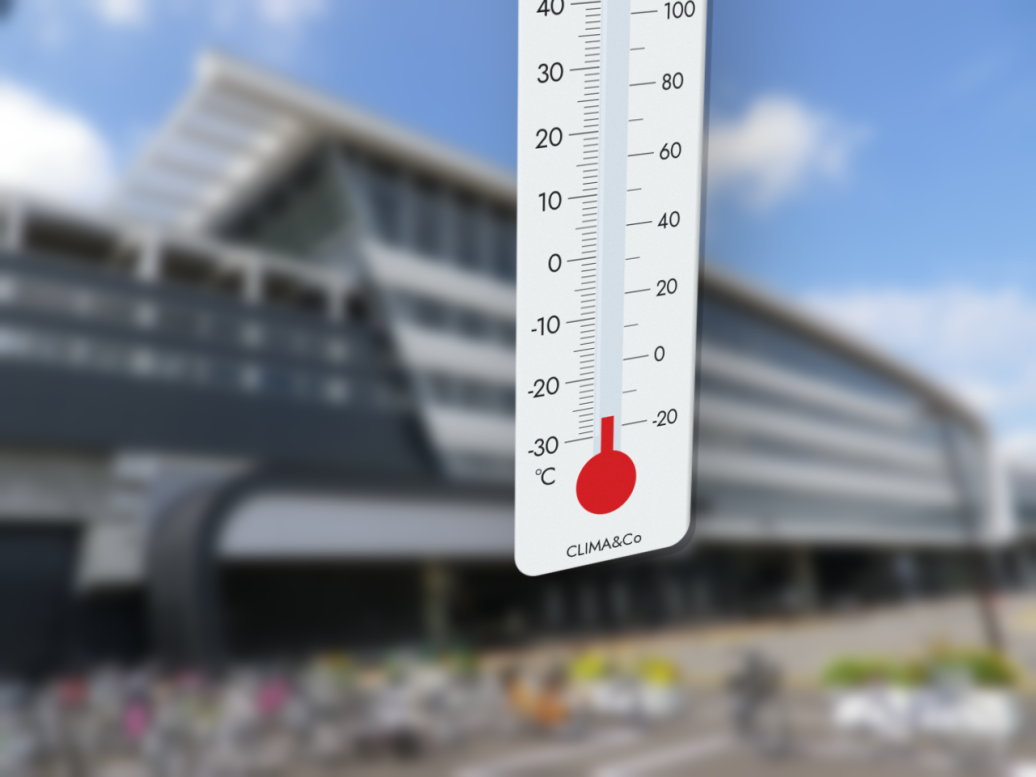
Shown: -27
